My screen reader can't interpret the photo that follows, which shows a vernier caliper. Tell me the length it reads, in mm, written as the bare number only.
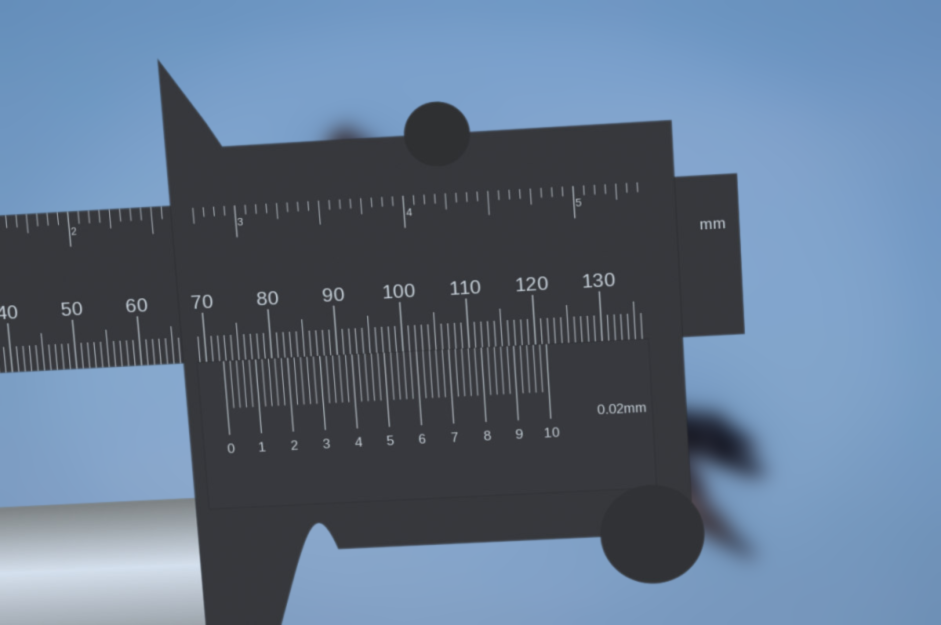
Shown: 72.6
